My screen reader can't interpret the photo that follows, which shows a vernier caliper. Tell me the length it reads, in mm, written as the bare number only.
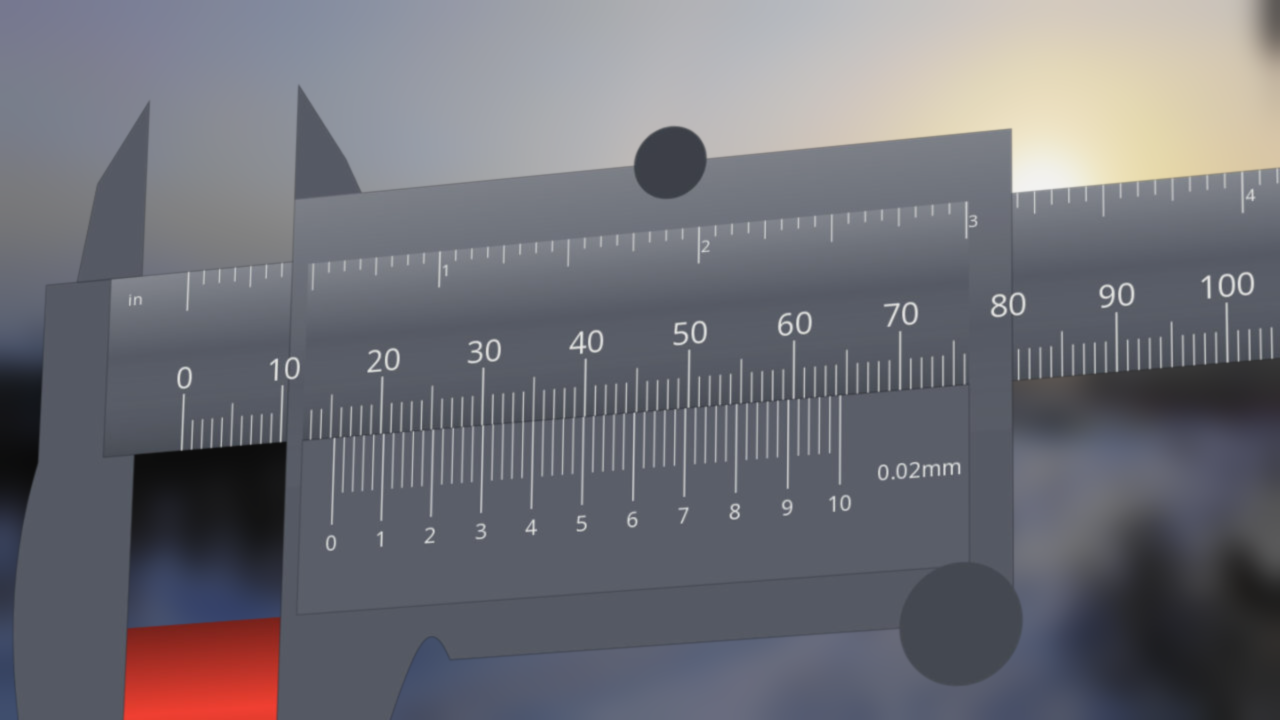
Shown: 15.4
